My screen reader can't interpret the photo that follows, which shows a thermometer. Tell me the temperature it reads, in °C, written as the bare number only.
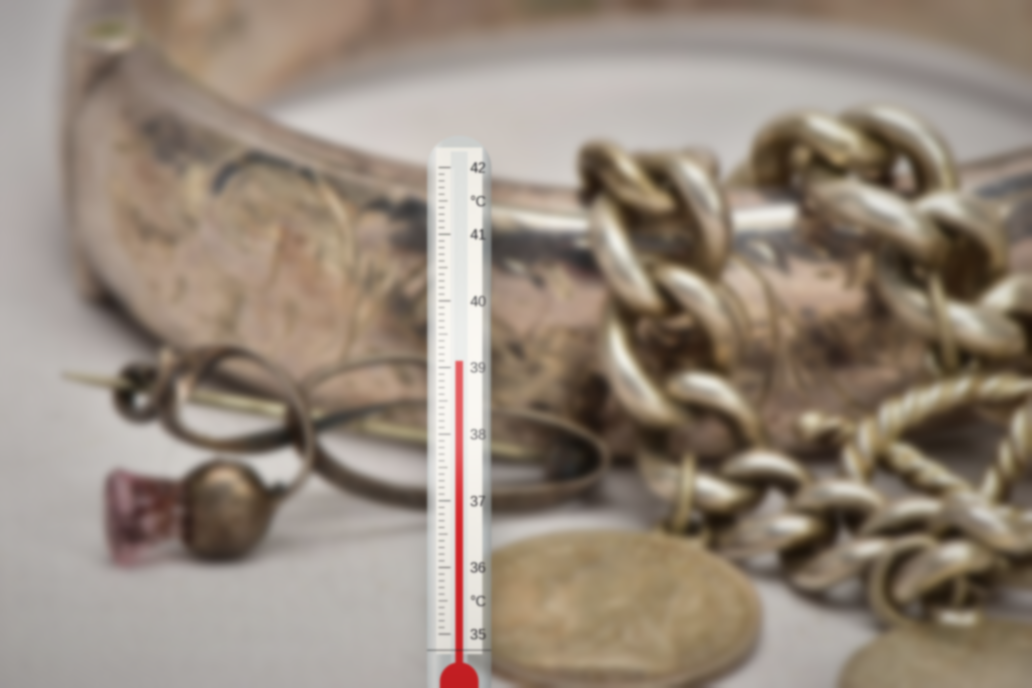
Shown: 39.1
